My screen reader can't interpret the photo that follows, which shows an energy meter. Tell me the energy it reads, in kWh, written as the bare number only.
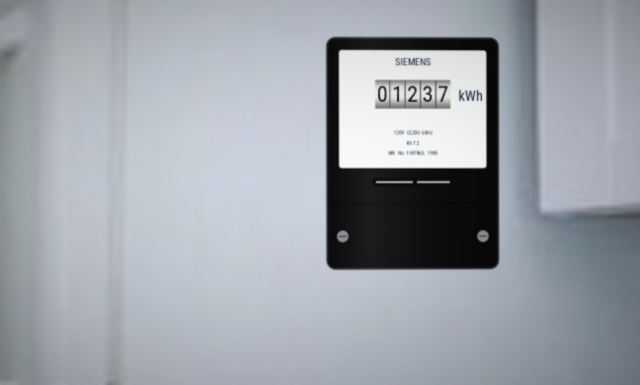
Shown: 1237
